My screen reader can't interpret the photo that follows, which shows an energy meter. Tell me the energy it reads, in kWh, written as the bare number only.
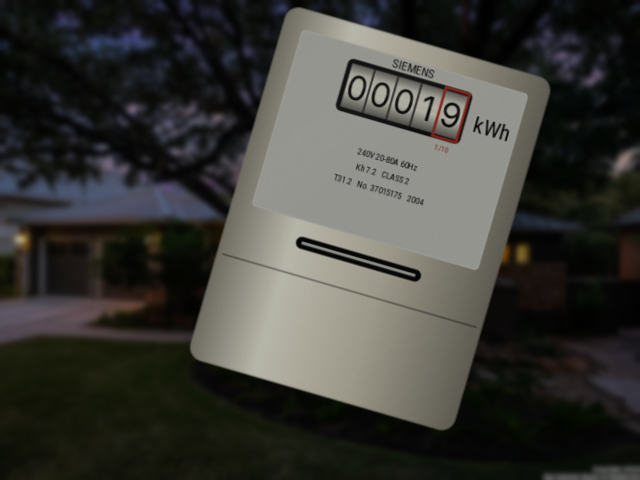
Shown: 1.9
